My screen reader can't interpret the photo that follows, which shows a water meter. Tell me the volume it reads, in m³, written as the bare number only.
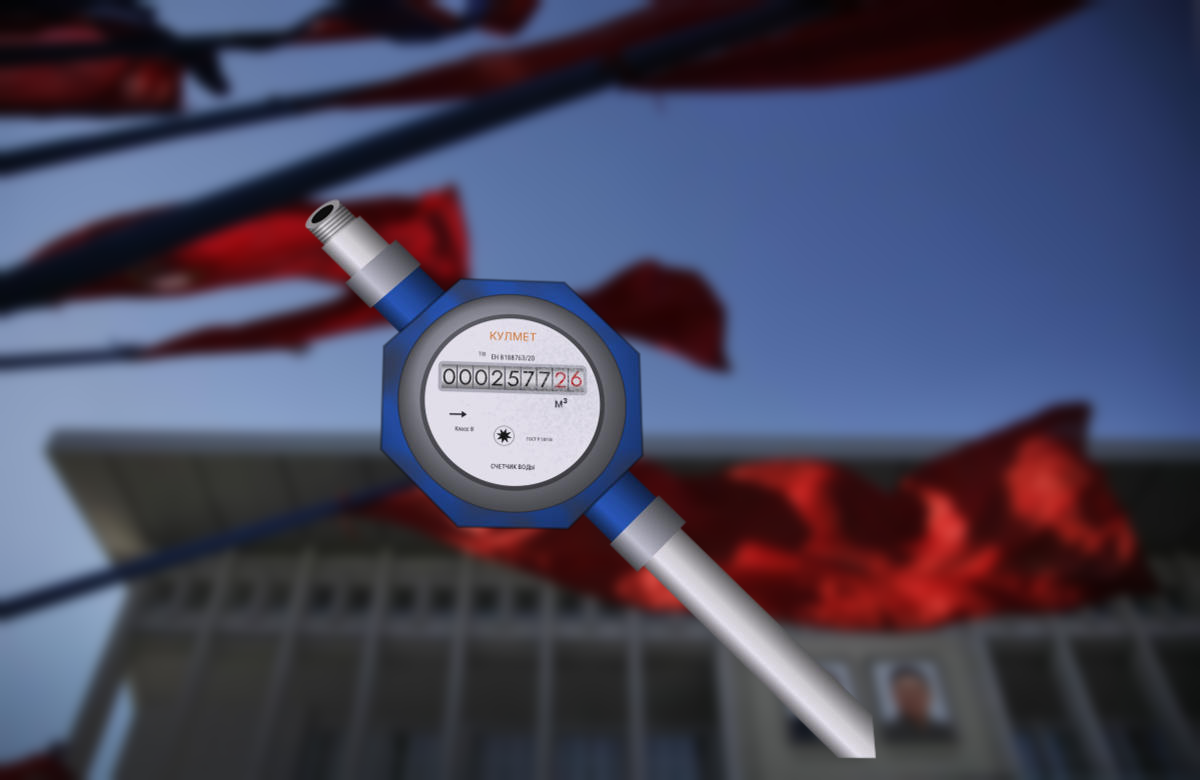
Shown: 2577.26
